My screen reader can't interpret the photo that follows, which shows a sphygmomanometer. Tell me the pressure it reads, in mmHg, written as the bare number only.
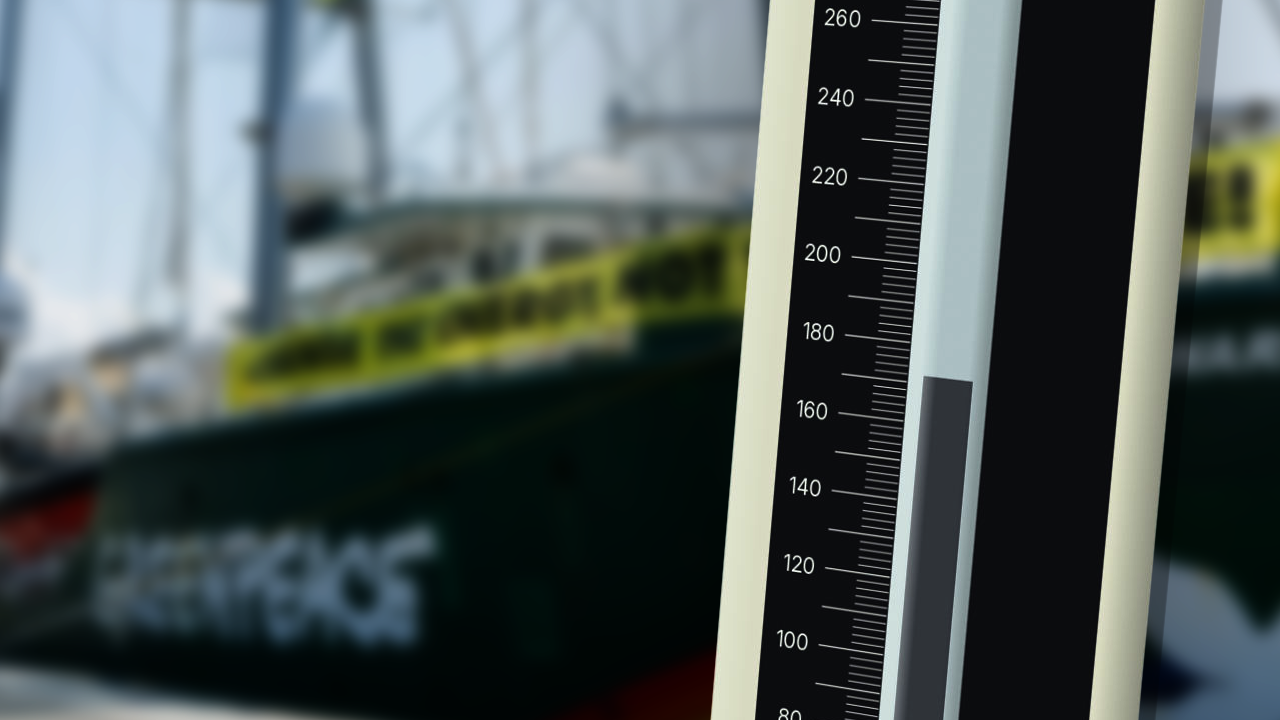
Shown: 172
